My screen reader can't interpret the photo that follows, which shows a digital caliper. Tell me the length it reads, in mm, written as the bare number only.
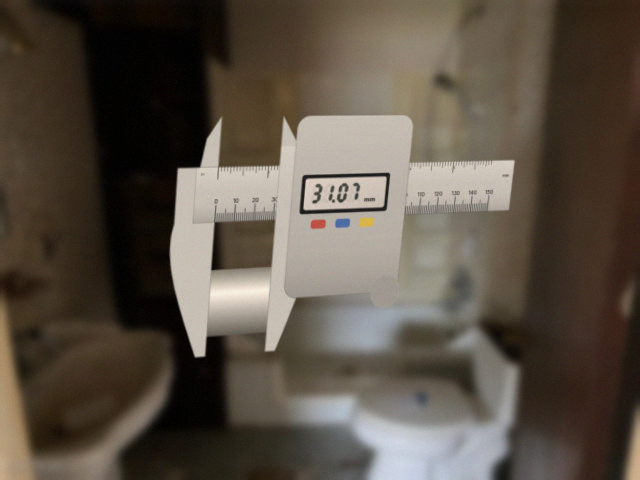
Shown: 31.07
